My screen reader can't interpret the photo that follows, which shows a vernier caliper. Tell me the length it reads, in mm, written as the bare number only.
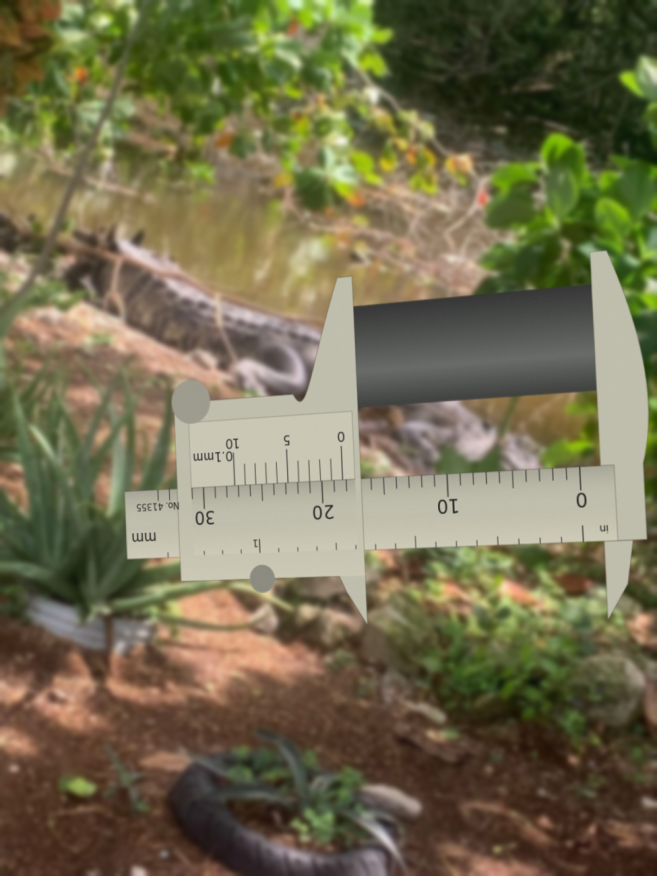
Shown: 18.3
